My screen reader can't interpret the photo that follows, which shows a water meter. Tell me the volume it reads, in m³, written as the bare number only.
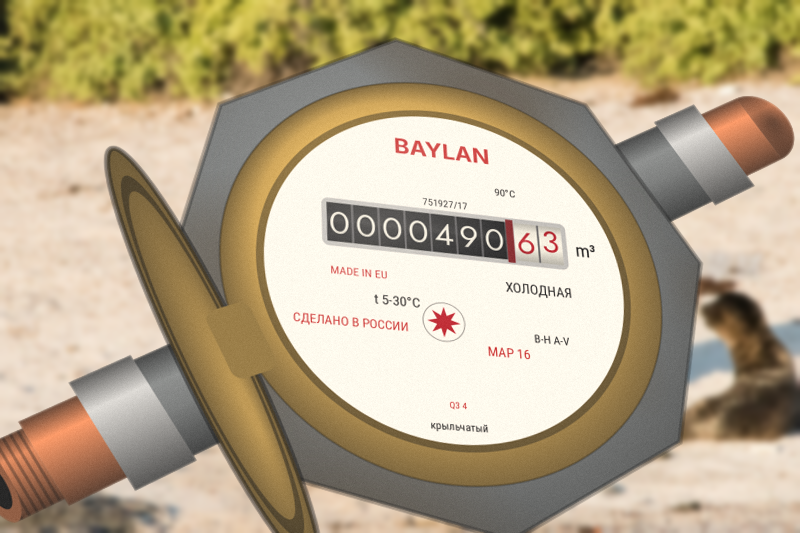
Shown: 490.63
